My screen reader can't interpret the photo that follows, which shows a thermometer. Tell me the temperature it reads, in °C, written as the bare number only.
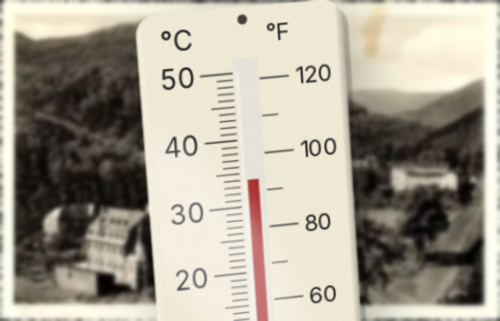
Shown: 34
